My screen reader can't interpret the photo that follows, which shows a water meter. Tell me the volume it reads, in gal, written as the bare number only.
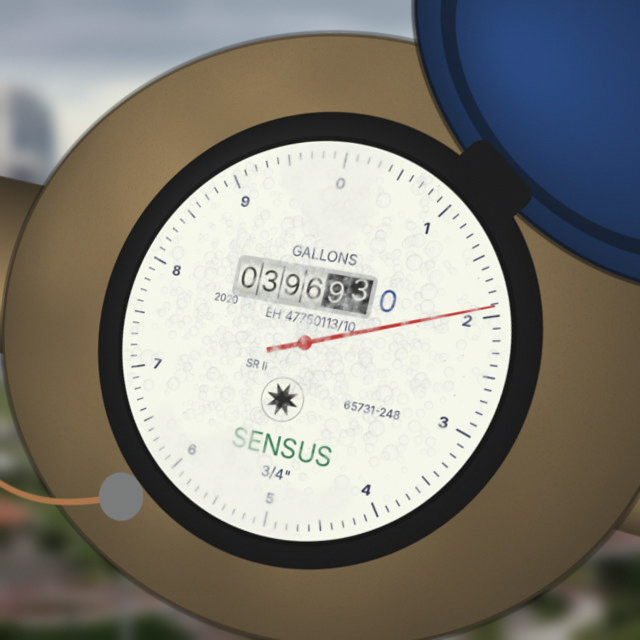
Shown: 396931.9
